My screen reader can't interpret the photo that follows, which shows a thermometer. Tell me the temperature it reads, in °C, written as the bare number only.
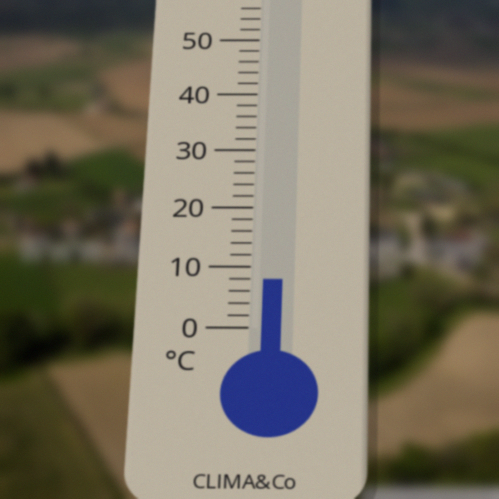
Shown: 8
